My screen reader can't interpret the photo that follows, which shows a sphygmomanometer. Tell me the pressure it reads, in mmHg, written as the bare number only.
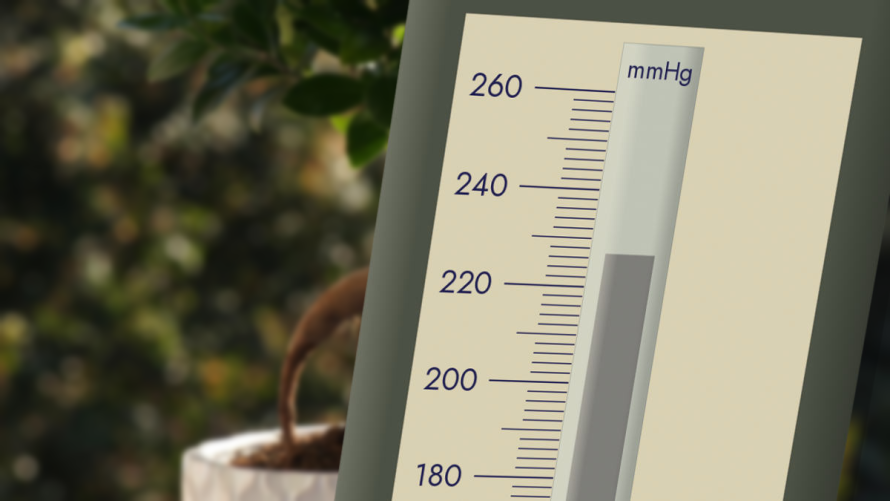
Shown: 227
